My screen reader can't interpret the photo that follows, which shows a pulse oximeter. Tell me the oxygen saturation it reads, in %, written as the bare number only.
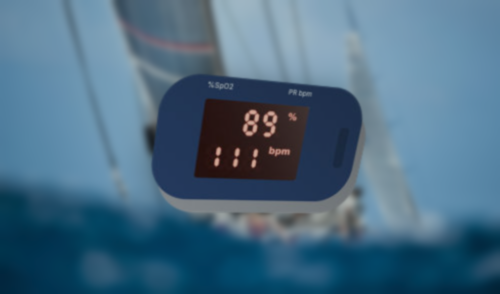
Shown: 89
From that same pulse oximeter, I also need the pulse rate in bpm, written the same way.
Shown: 111
